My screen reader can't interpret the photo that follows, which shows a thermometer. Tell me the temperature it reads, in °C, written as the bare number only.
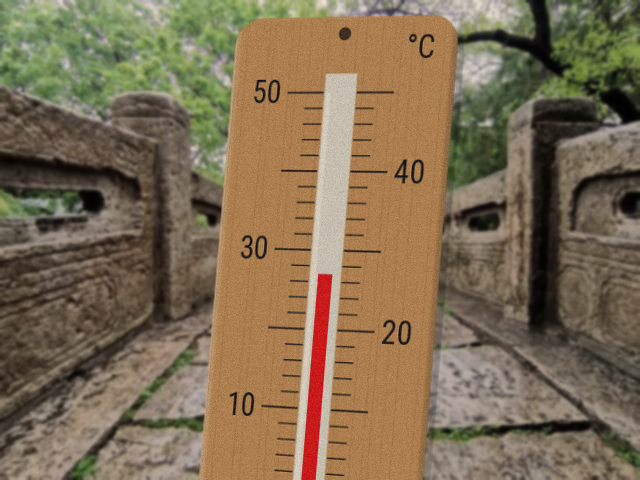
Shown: 27
